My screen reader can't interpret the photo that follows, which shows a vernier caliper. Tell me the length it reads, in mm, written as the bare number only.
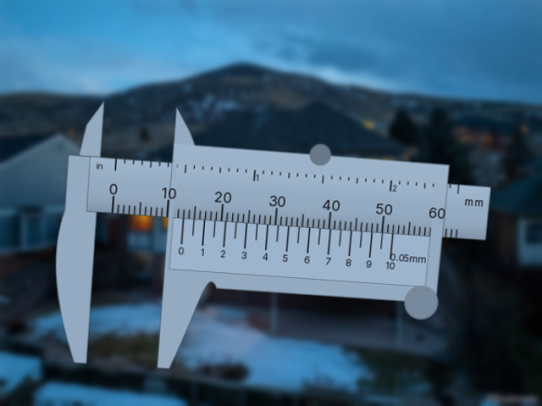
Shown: 13.0
